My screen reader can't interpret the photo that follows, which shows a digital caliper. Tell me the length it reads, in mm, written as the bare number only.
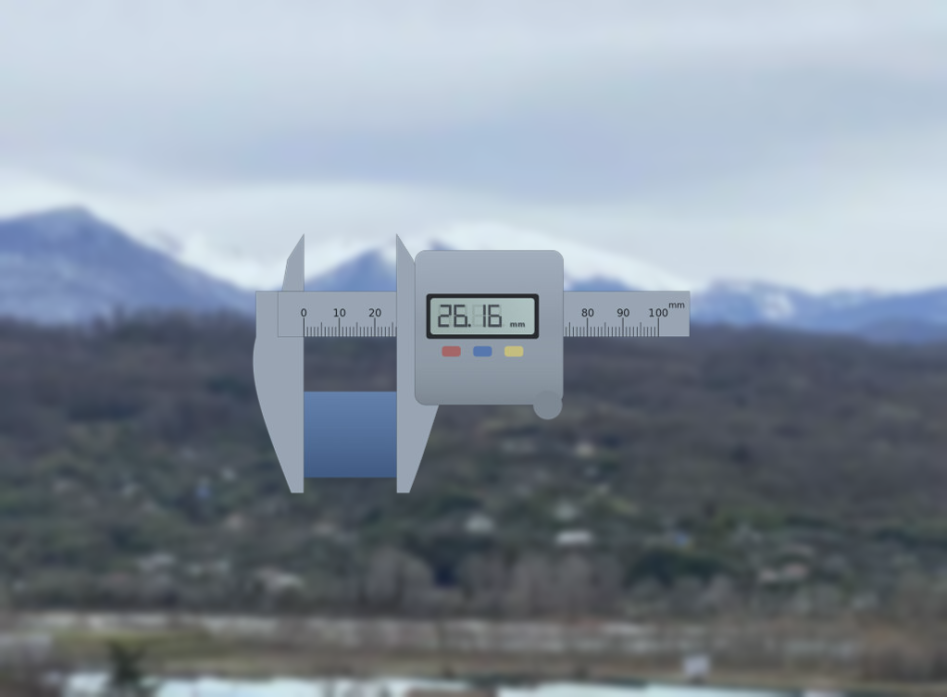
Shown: 26.16
